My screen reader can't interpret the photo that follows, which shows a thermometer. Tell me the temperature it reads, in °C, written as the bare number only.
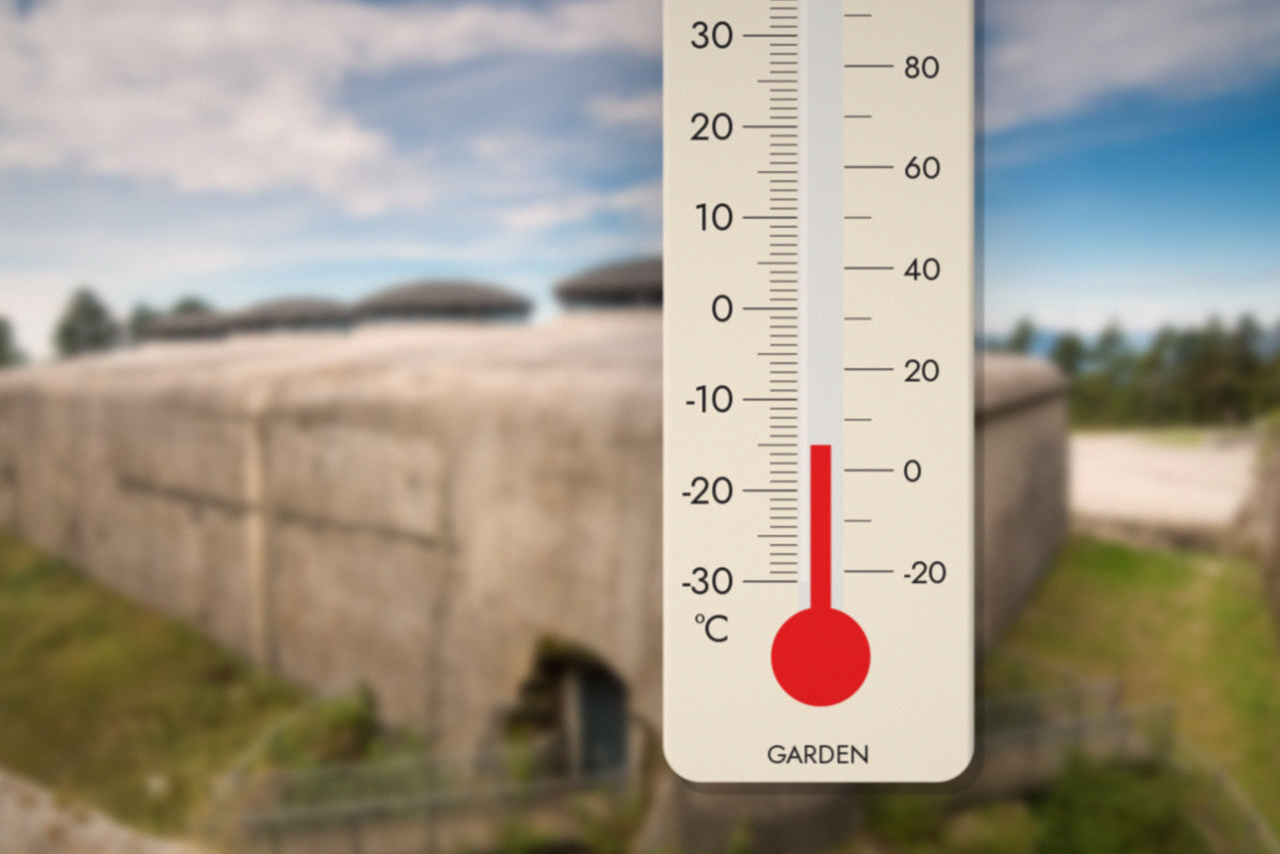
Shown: -15
